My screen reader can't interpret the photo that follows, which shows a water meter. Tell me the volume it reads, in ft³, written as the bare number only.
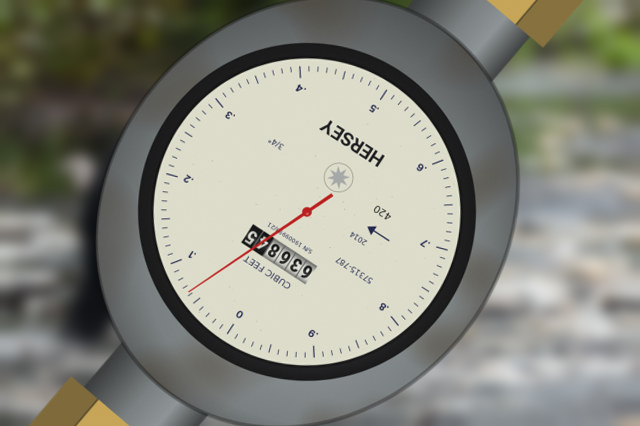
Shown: 636845.06
